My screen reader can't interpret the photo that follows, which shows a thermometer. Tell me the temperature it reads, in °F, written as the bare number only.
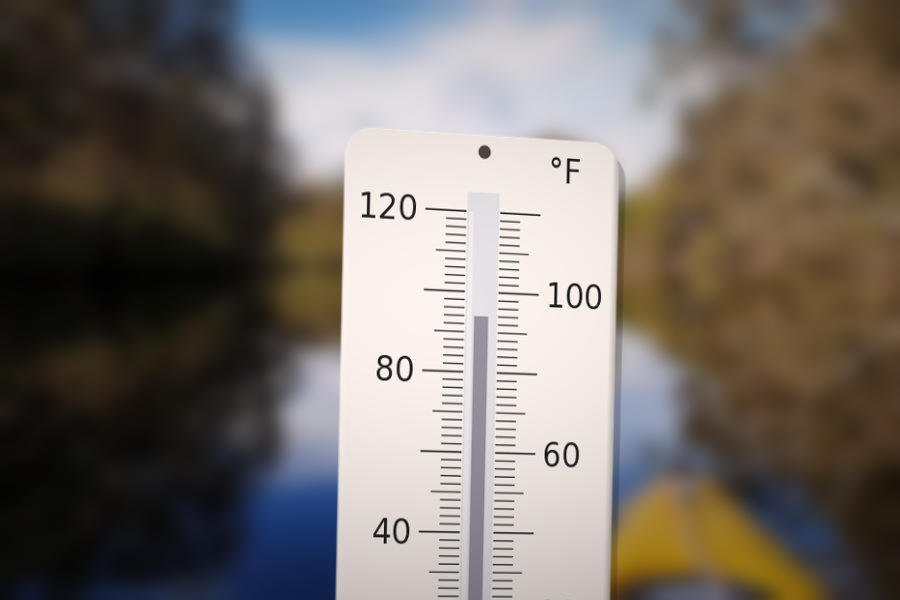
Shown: 94
